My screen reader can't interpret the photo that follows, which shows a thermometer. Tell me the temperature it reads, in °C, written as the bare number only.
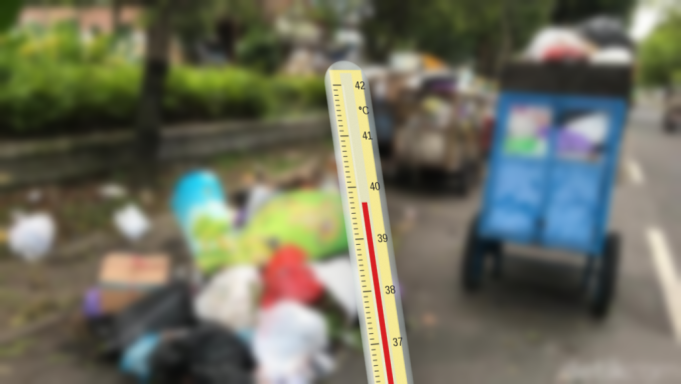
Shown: 39.7
